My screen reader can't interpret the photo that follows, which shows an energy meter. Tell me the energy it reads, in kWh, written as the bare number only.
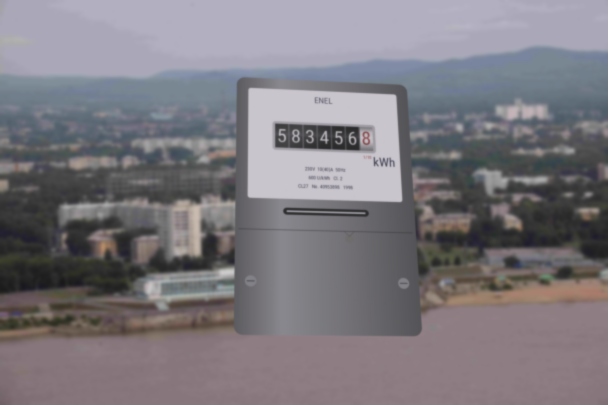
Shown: 583456.8
